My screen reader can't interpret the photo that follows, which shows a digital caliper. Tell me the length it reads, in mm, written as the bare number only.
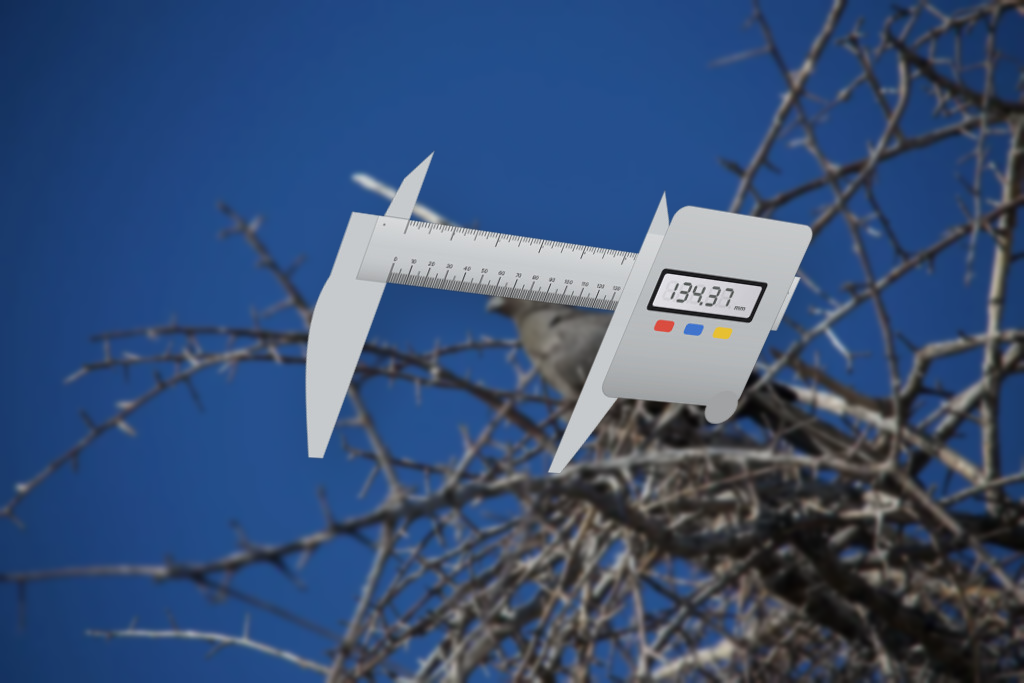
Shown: 134.37
